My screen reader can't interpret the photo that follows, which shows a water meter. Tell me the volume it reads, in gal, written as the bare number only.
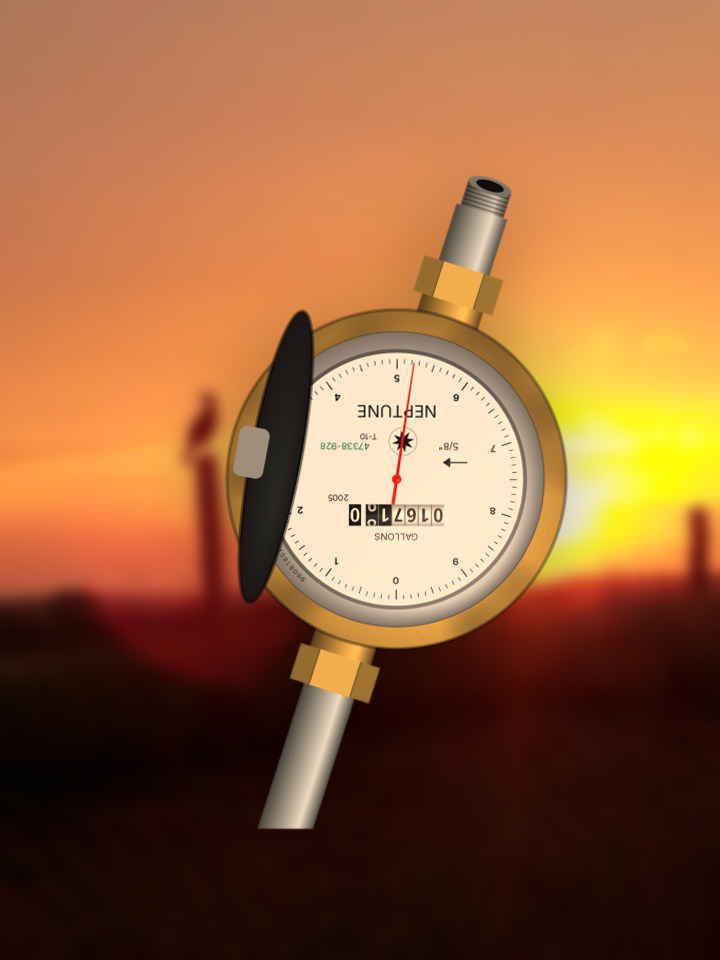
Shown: 167185.2
